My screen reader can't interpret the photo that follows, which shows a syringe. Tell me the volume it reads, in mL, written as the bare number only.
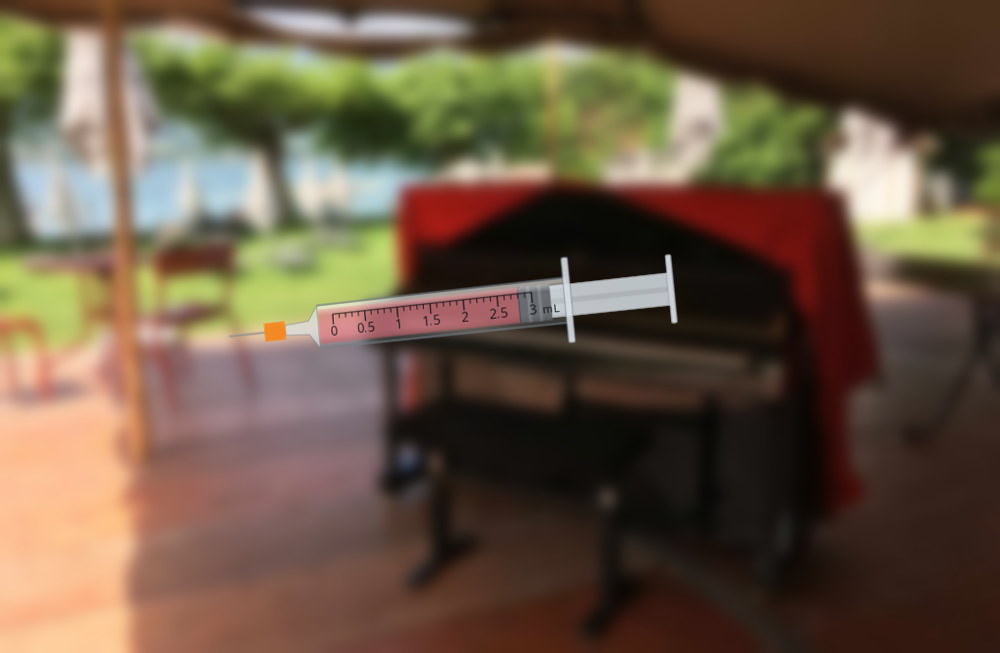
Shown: 2.8
